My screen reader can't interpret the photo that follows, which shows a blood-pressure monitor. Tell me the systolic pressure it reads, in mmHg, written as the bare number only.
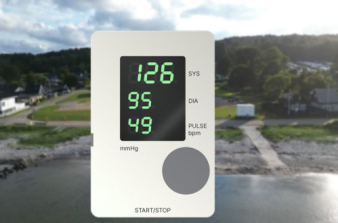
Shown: 126
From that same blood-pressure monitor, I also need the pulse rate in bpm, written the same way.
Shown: 49
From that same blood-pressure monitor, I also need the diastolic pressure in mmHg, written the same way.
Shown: 95
